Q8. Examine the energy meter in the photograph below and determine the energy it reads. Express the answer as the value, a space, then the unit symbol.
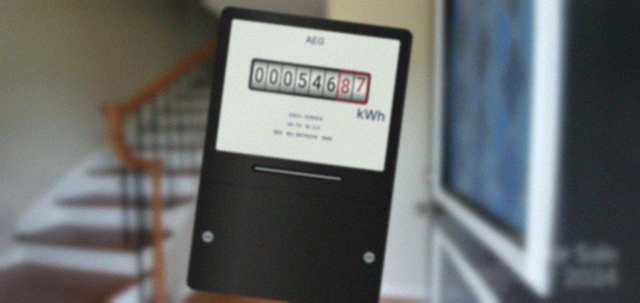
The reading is 546.87 kWh
